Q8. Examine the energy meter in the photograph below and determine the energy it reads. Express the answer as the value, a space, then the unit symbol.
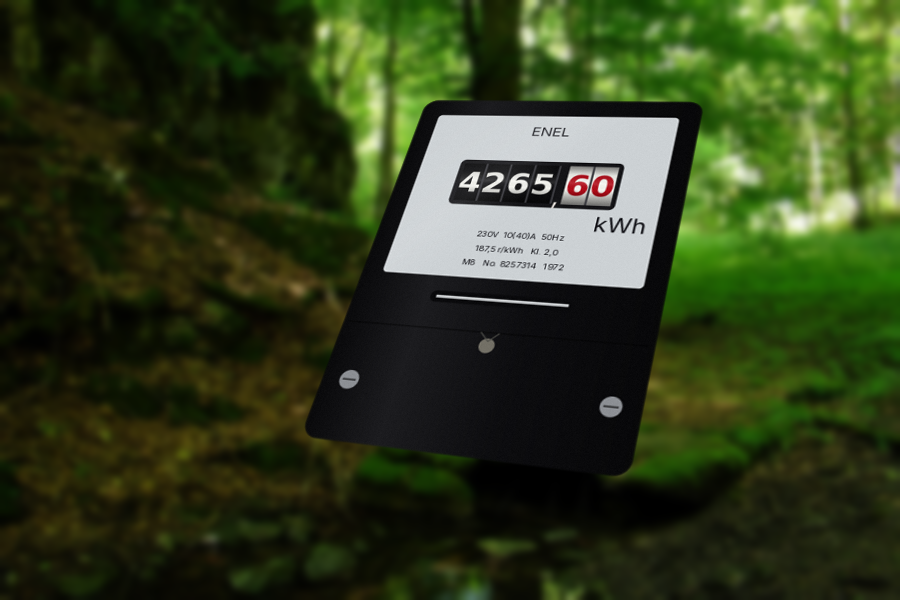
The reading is 4265.60 kWh
